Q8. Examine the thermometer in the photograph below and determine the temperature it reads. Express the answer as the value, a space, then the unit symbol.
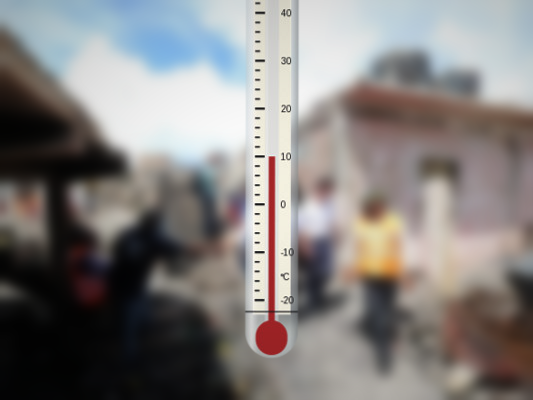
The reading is 10 °C
